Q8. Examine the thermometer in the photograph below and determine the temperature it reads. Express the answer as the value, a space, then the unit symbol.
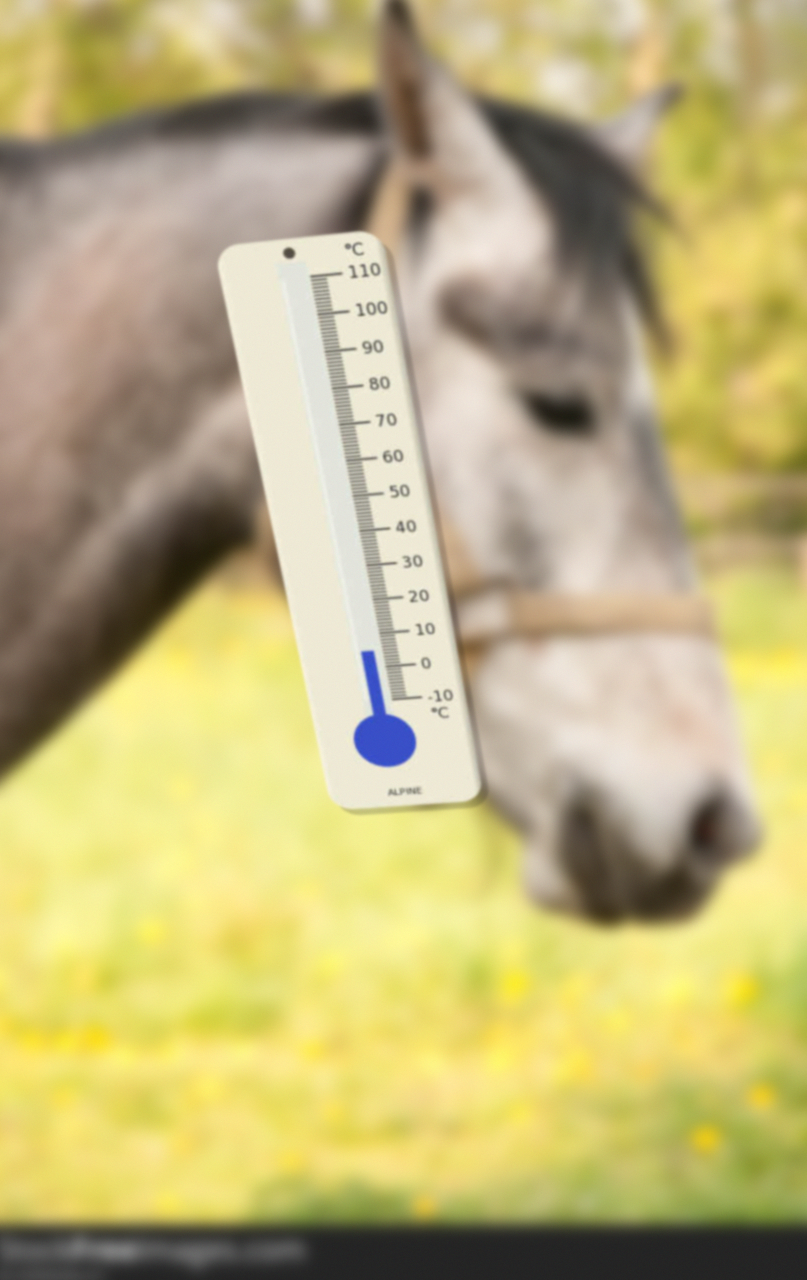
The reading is 5 °C
